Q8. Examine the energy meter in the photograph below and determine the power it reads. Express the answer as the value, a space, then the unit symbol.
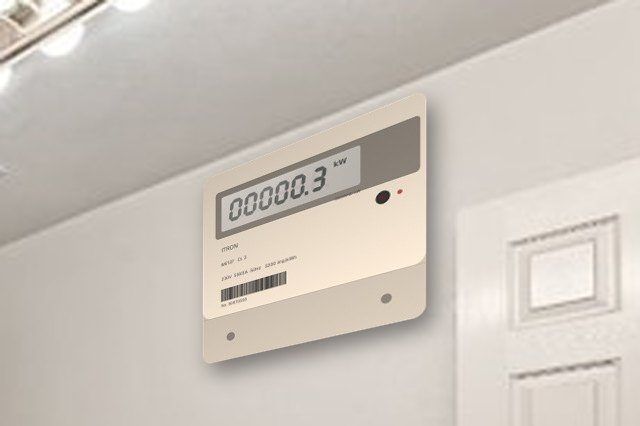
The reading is 0.3 kW
